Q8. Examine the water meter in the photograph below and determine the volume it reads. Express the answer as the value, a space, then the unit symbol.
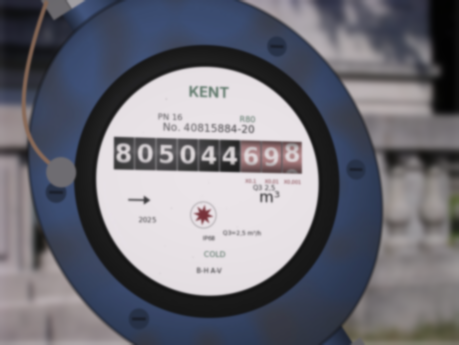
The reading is 805044.698 m³
